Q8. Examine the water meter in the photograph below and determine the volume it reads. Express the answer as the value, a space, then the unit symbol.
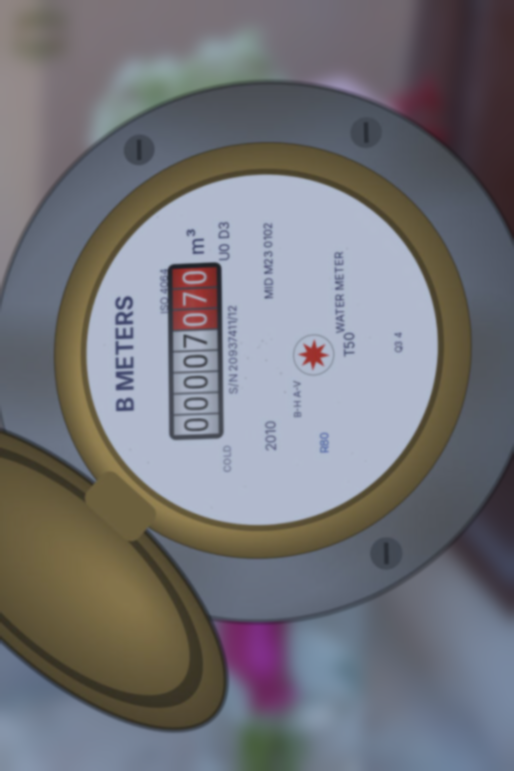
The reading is 7.070 m³
